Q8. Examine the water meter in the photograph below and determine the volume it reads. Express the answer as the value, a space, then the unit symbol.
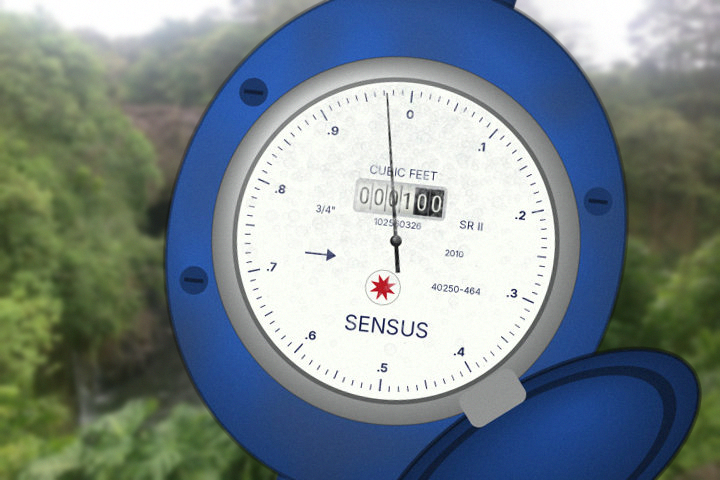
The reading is 99.97 ft³
